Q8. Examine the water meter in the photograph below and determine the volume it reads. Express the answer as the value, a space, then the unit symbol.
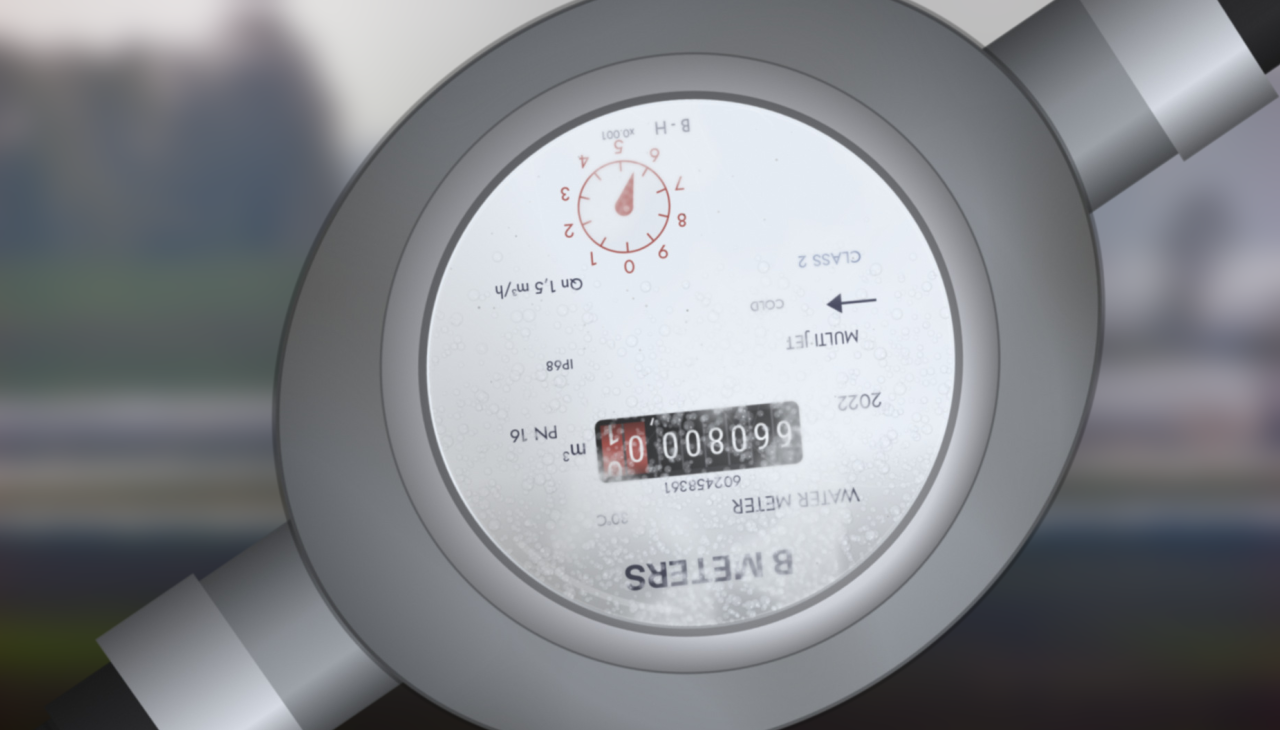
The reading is 660800.005 m³
